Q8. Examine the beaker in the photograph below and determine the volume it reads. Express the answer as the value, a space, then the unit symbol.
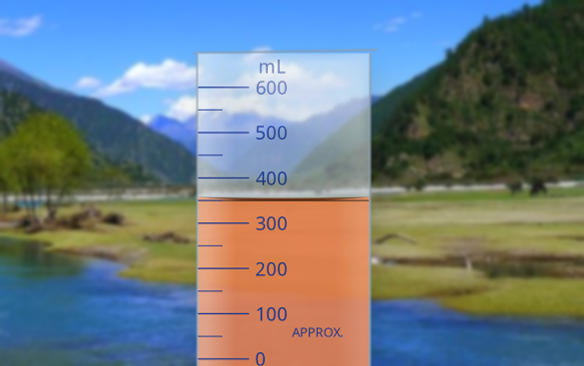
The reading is 350 mL
